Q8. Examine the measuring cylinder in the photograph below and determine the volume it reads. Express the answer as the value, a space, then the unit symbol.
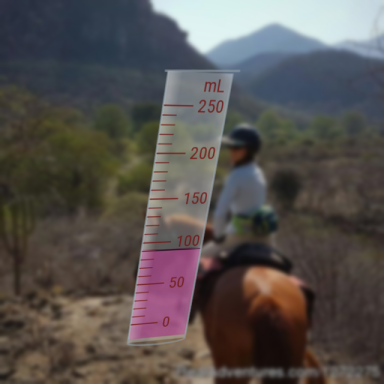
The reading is 90 mL
